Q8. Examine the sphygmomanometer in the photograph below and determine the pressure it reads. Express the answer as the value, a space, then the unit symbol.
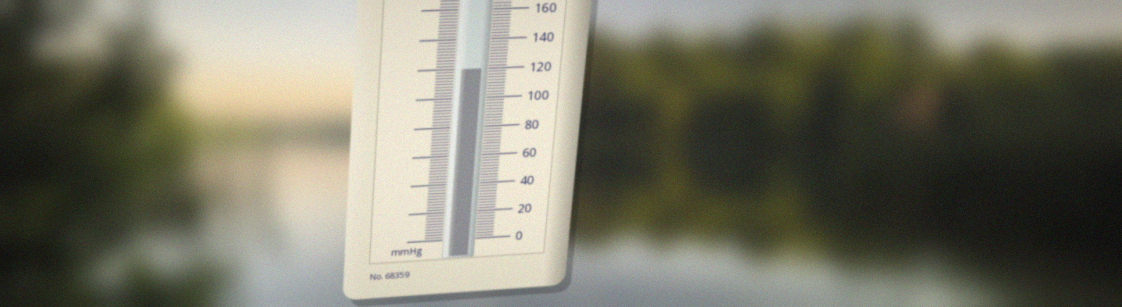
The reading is 120 mmHg
